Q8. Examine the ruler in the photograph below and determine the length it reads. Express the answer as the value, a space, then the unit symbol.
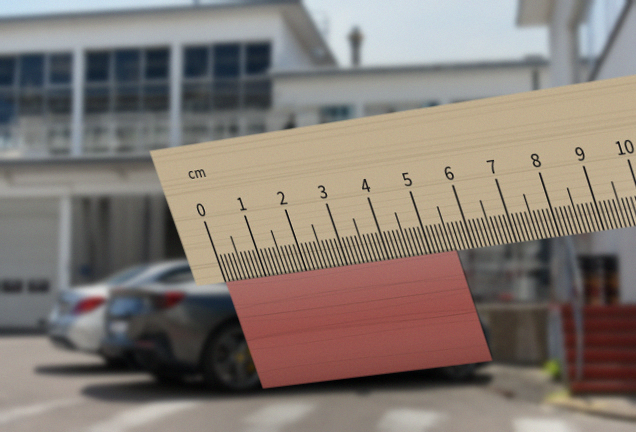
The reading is 5.6 cm
